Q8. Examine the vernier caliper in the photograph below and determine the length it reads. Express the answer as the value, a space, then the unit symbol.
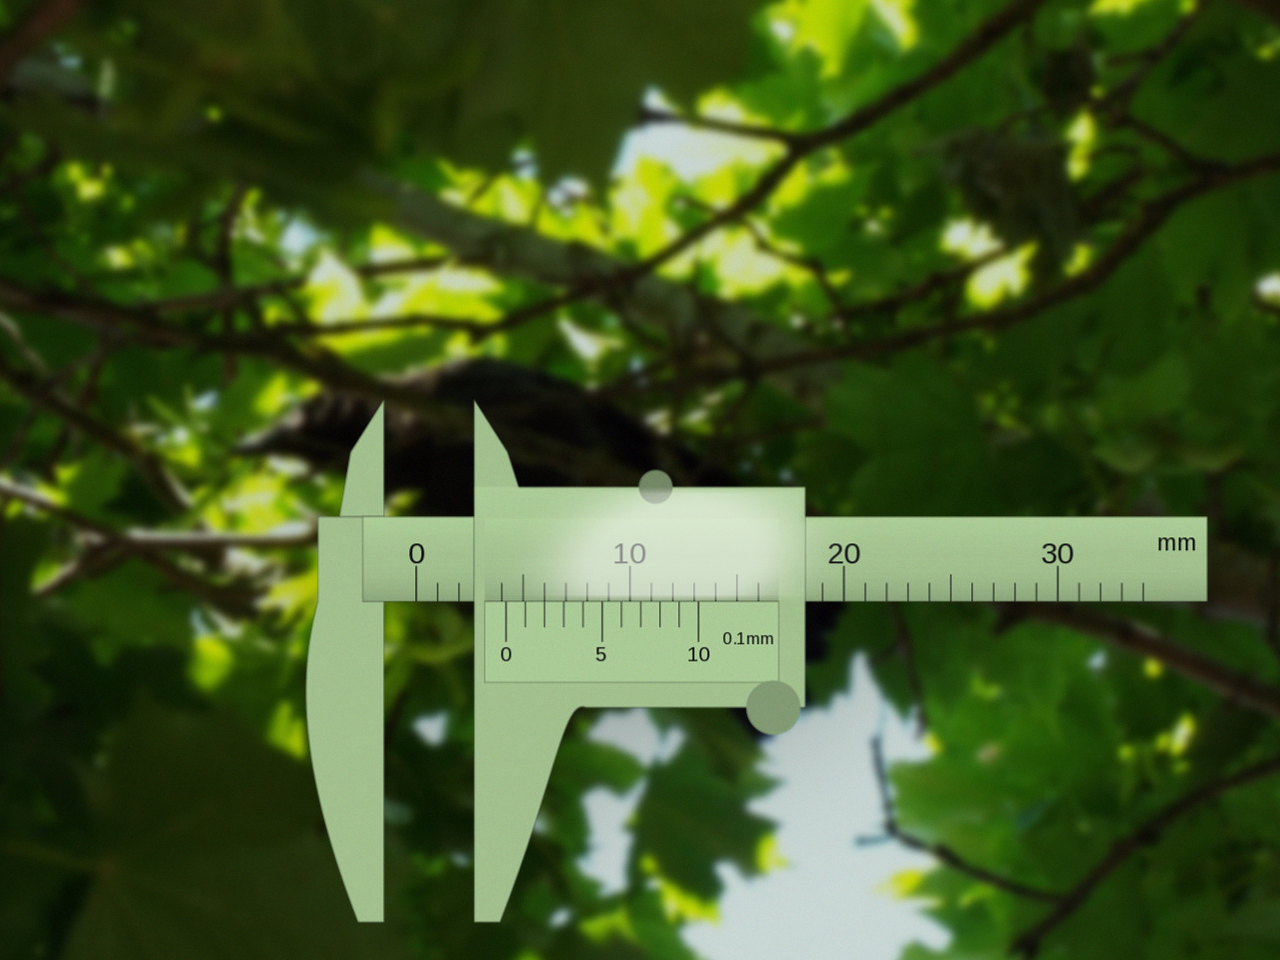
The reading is 4.2 mm
